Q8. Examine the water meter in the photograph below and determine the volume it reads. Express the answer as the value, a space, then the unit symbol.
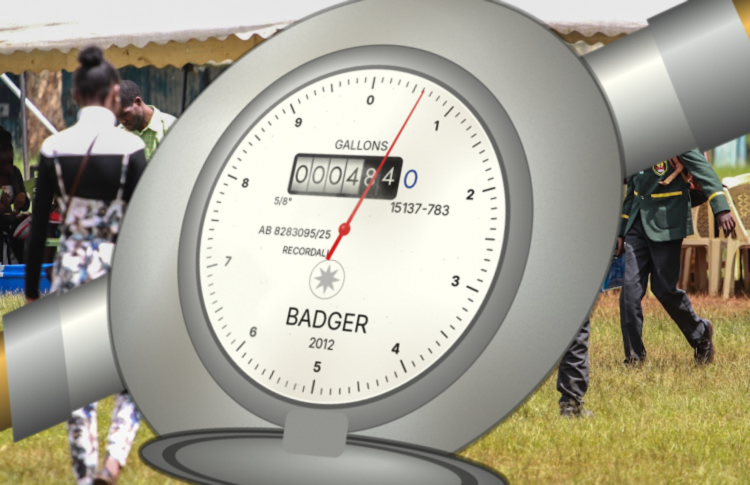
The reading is 4840.6 gal
